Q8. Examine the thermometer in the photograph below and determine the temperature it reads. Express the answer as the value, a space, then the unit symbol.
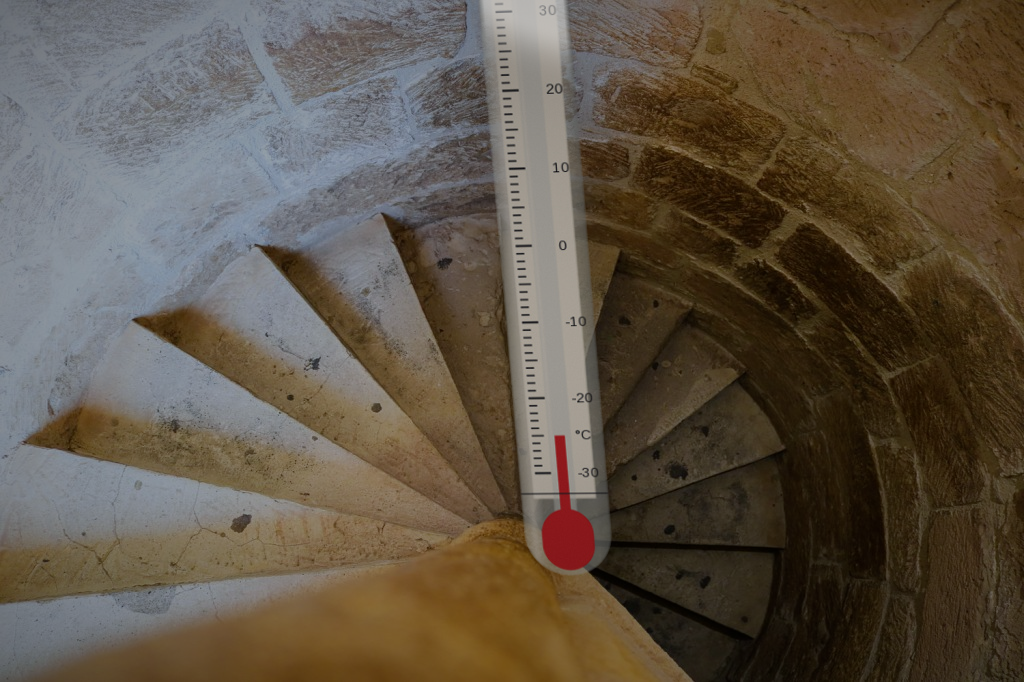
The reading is -25 °C
